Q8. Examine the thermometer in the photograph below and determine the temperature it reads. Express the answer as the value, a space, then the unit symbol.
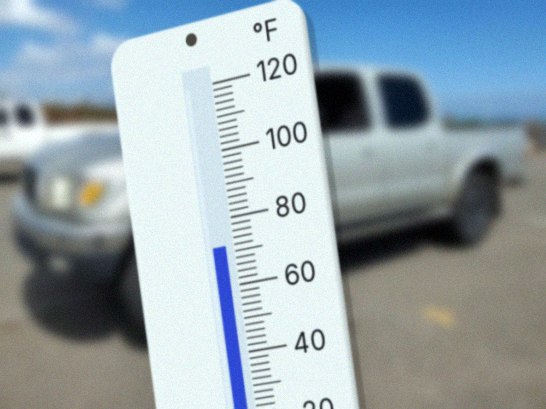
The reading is 72 °F
